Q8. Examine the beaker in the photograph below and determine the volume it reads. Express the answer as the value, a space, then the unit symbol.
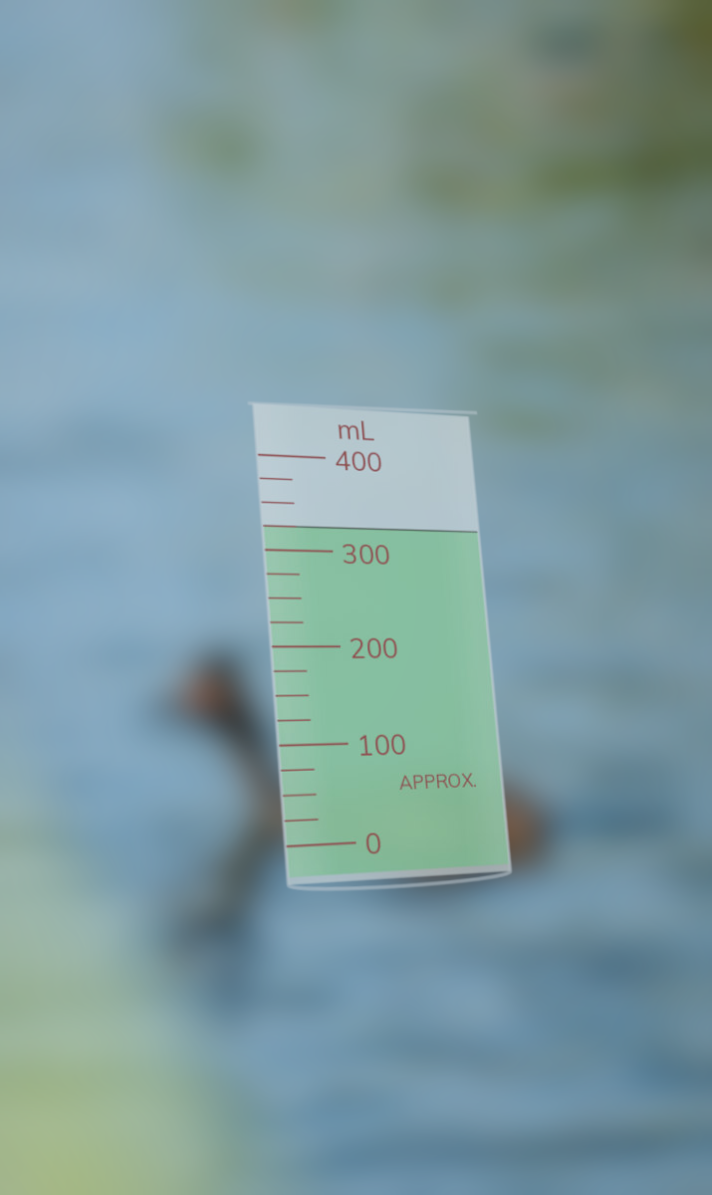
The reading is 325 mL
